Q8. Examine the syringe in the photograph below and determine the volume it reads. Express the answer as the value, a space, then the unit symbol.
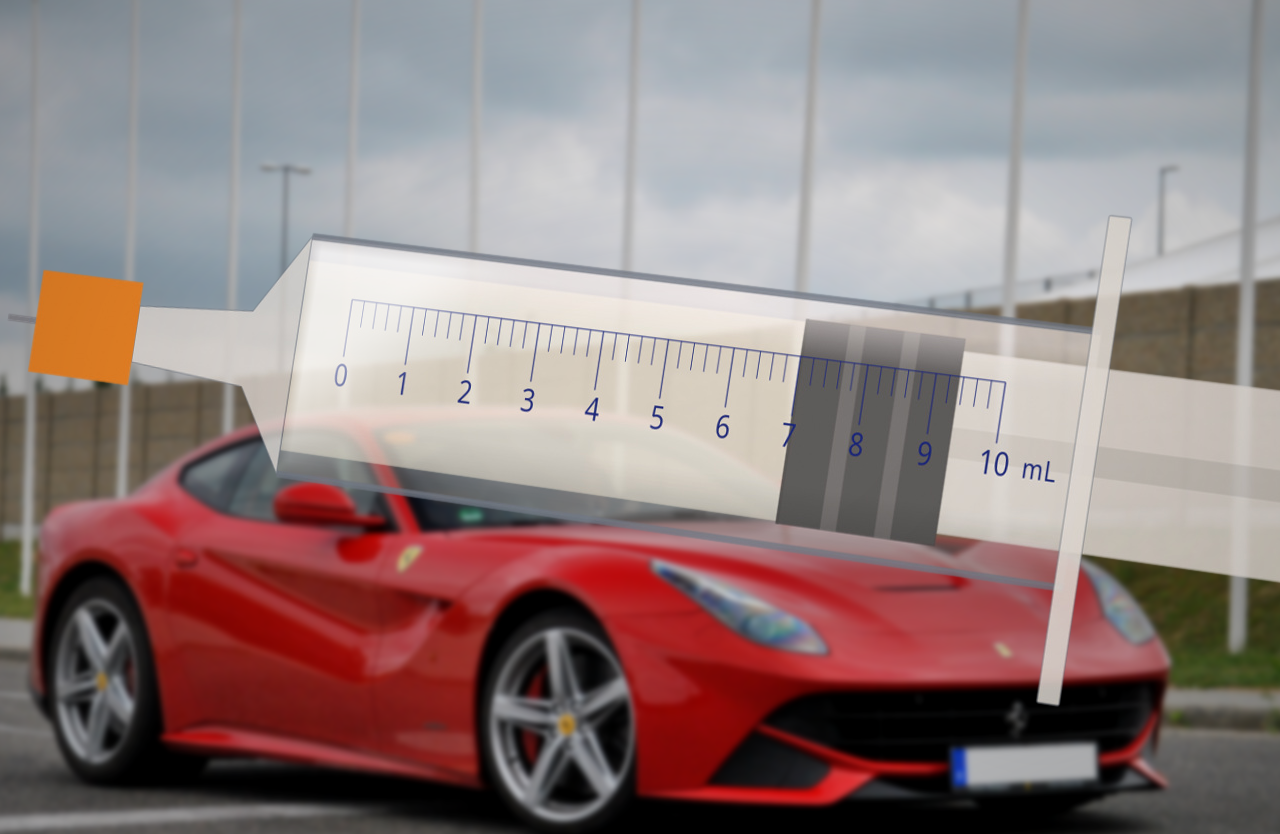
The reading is 7 mL
